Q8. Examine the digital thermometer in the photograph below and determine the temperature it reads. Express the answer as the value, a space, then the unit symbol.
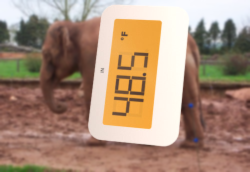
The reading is 48.5 °F
